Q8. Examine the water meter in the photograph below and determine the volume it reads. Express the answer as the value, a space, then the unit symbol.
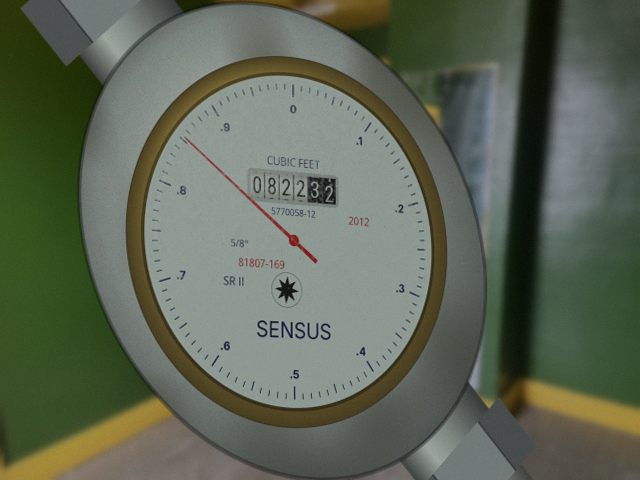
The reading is 82231.85 ft³
